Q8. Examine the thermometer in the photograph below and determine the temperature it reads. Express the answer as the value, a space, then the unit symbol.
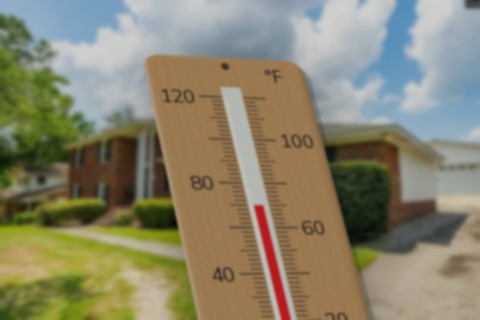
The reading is 70 °F
